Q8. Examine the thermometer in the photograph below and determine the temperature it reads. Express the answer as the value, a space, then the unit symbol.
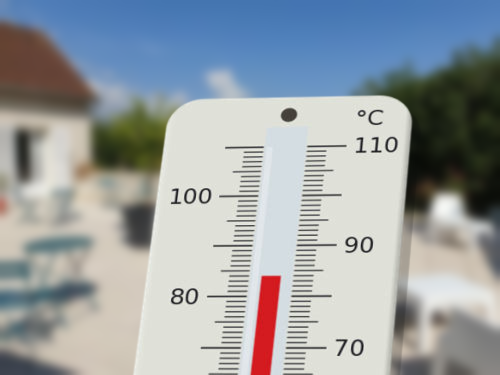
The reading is 84 °C
